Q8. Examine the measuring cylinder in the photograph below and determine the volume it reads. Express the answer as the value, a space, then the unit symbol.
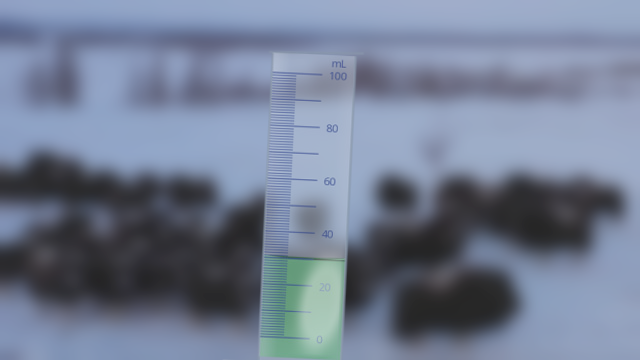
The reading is 30 mL
